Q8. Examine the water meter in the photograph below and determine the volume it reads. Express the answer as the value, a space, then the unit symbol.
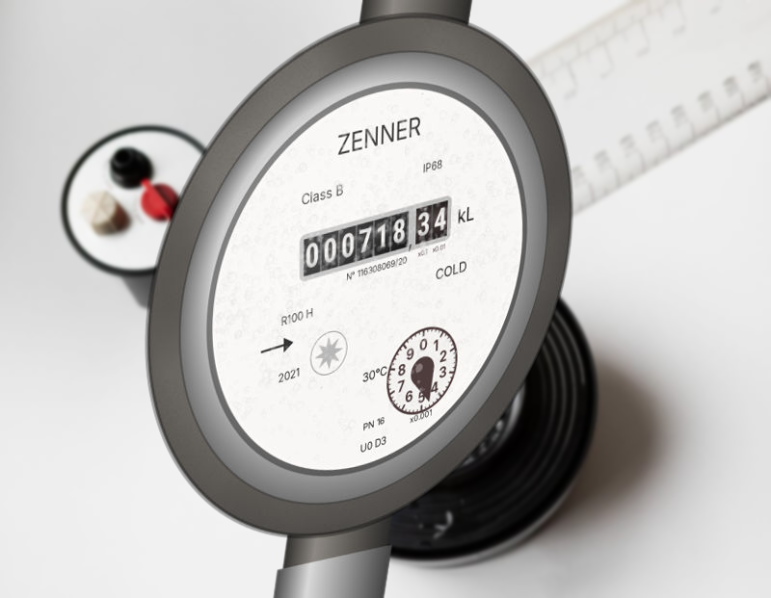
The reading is 718.344 kL
